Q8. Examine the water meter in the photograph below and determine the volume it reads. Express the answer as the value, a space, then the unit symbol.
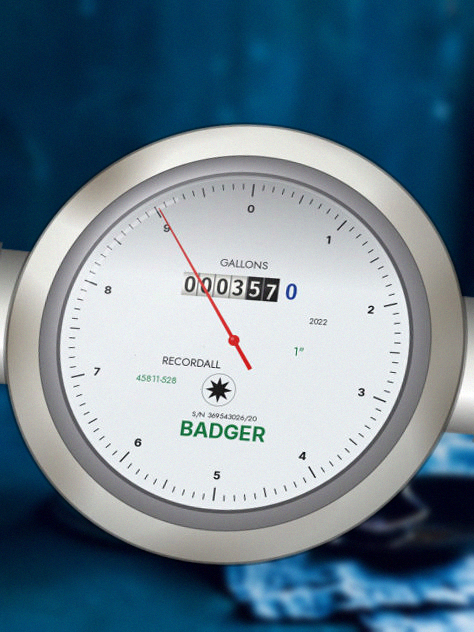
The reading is 3569.0 gal
